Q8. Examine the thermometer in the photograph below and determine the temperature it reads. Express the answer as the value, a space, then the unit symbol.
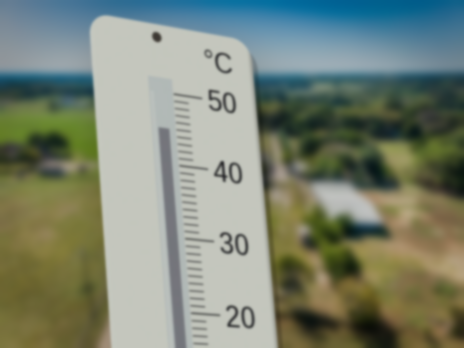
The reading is 45 °C
